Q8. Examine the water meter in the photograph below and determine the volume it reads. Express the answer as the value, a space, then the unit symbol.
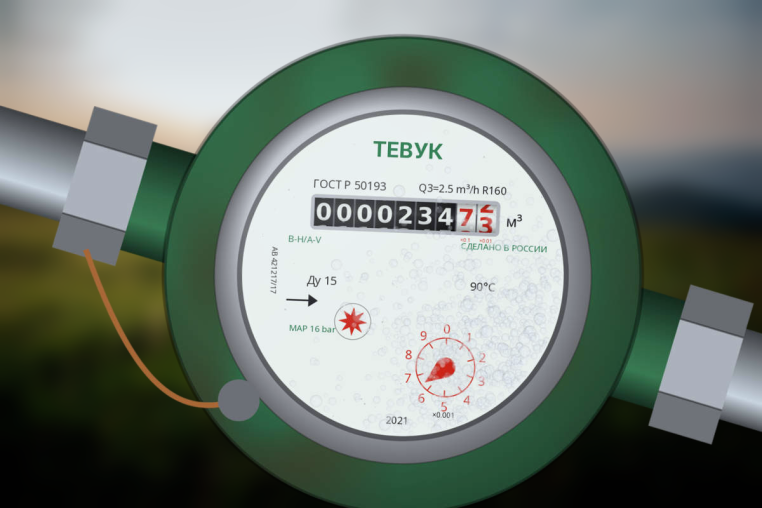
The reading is 234.726 m³
